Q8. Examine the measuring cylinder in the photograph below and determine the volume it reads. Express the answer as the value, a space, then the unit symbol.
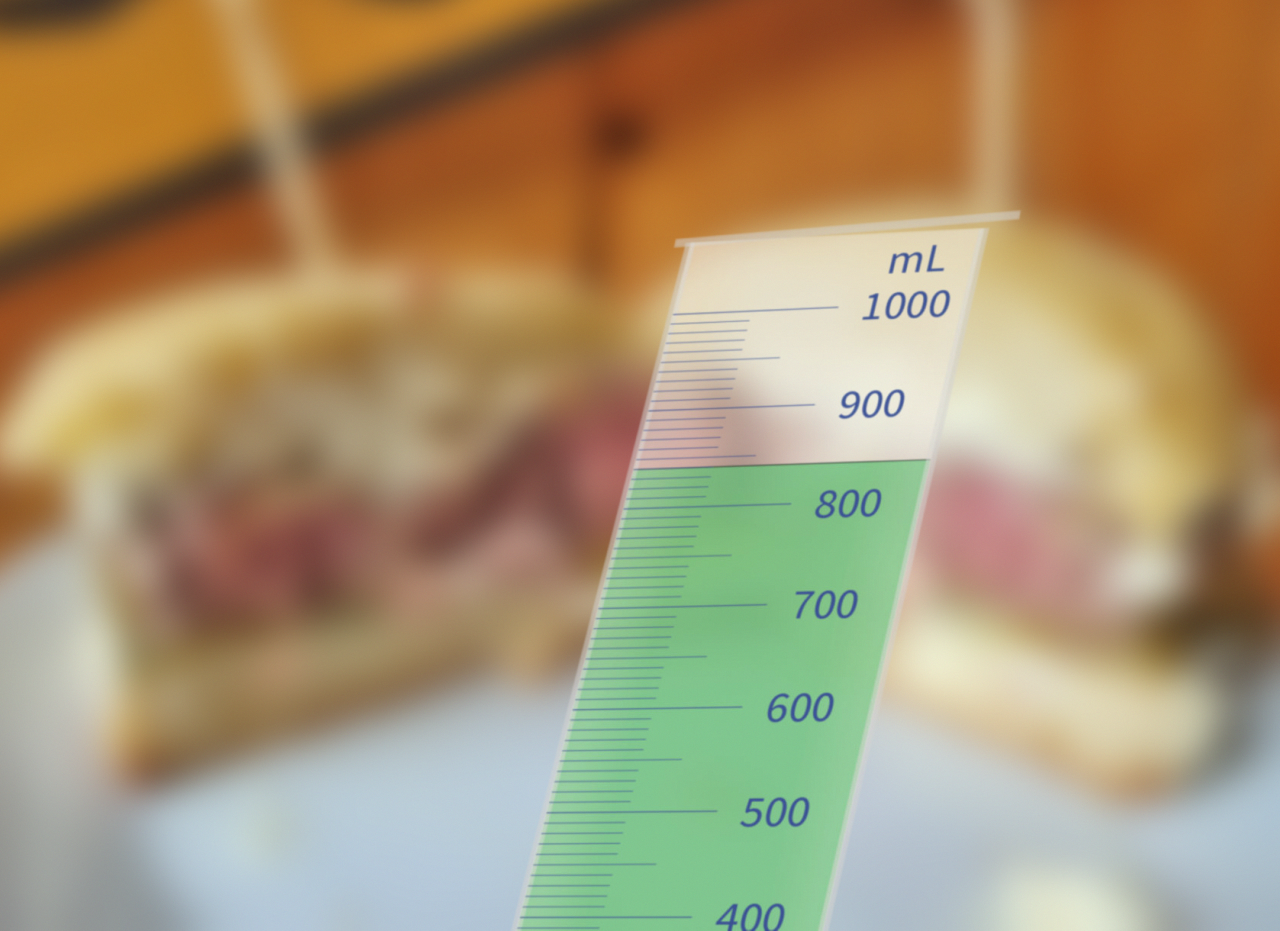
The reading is 840 mL
